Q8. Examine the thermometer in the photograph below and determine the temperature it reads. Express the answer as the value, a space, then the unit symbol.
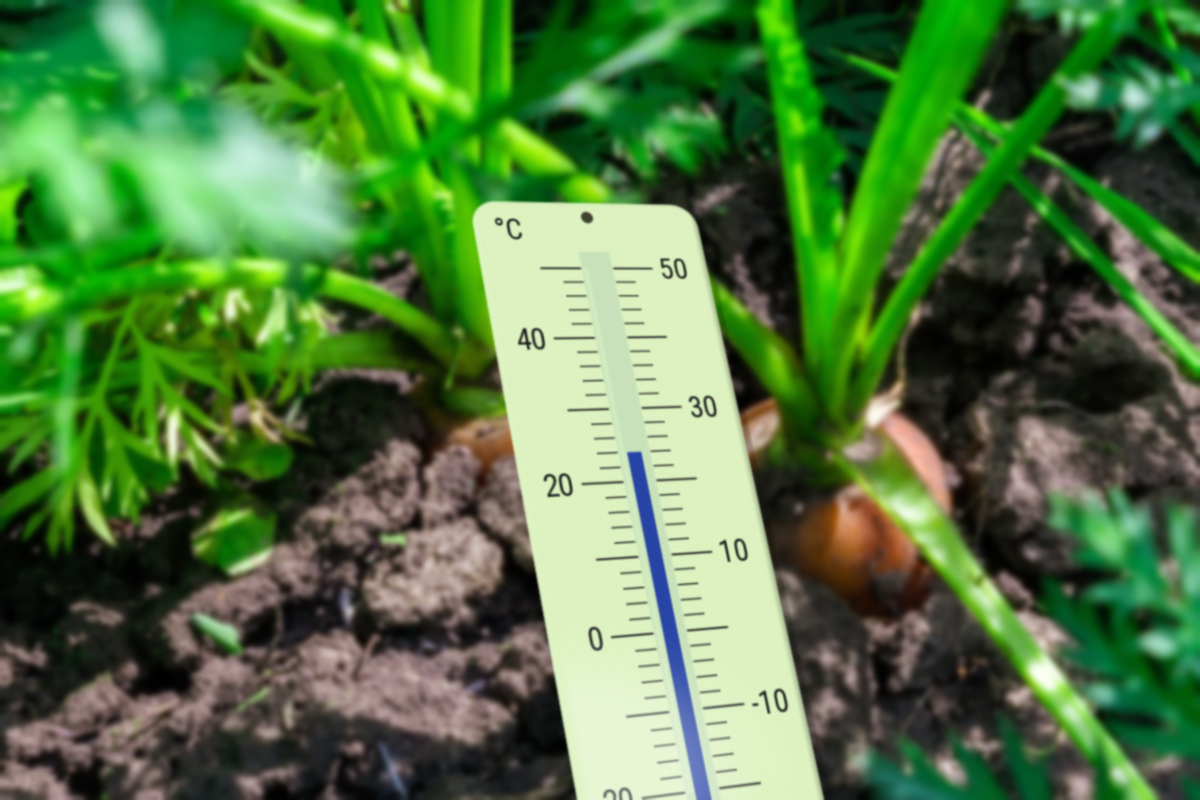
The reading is 24 °C
